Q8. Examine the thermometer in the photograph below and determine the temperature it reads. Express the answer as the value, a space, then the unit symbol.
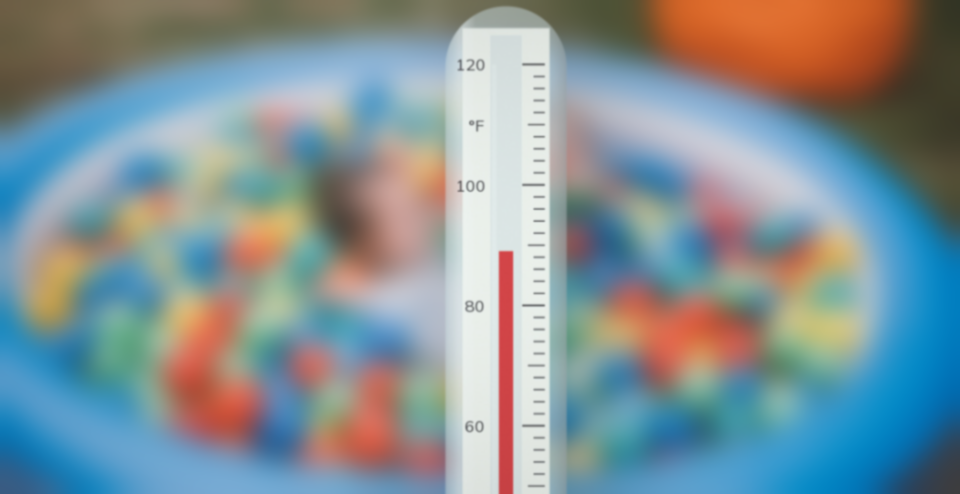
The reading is 89 °F
